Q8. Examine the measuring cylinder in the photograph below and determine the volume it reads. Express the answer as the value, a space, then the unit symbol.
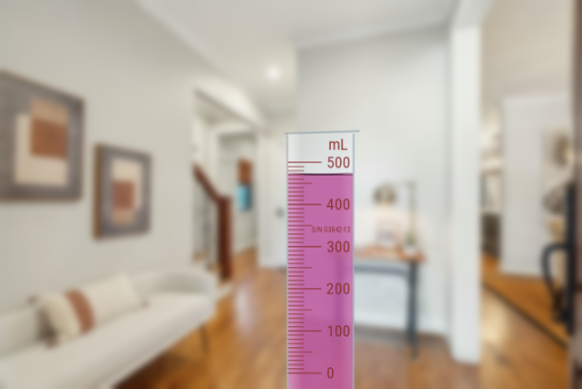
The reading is 470 mL
